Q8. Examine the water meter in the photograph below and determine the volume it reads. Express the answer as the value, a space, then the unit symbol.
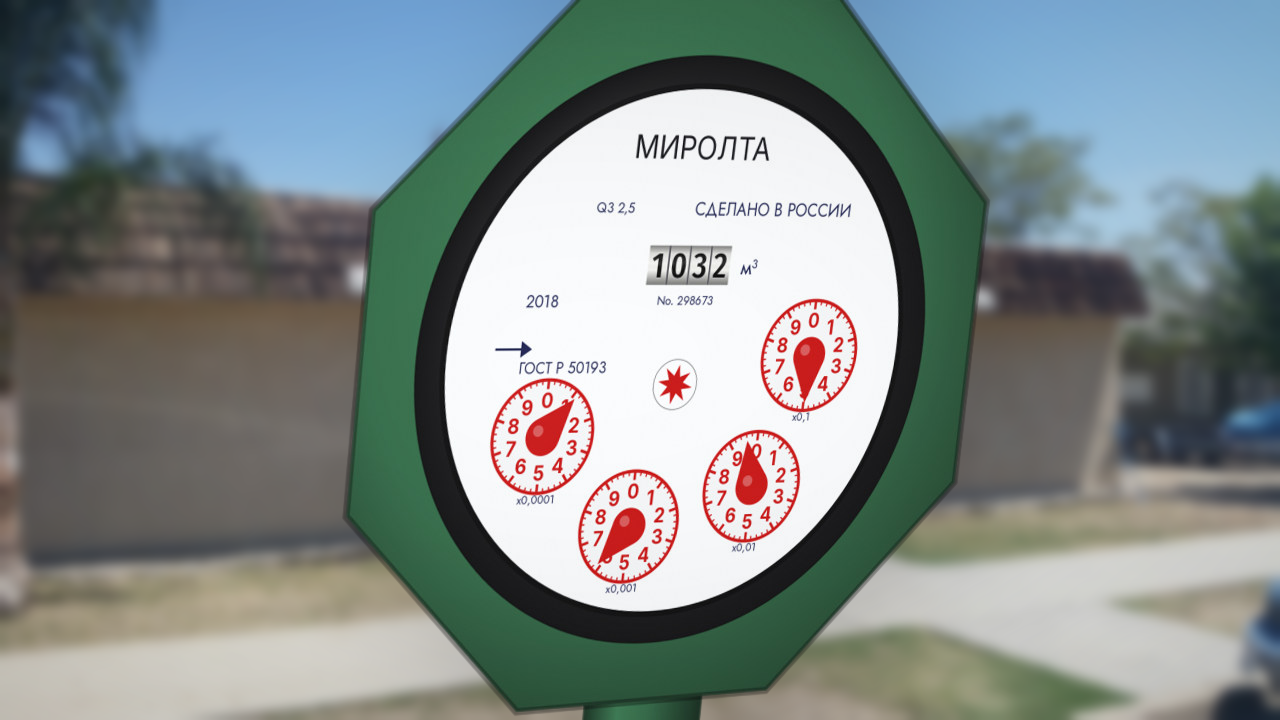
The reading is 1032.4961 m³
